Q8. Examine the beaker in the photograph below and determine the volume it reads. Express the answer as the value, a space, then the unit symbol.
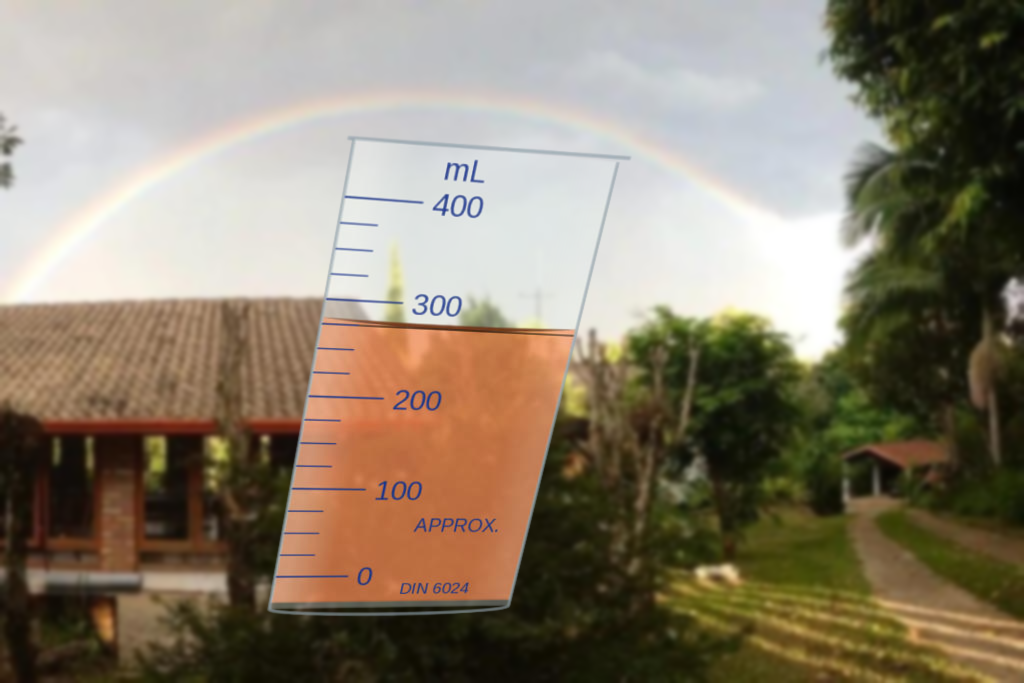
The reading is 275 mL
